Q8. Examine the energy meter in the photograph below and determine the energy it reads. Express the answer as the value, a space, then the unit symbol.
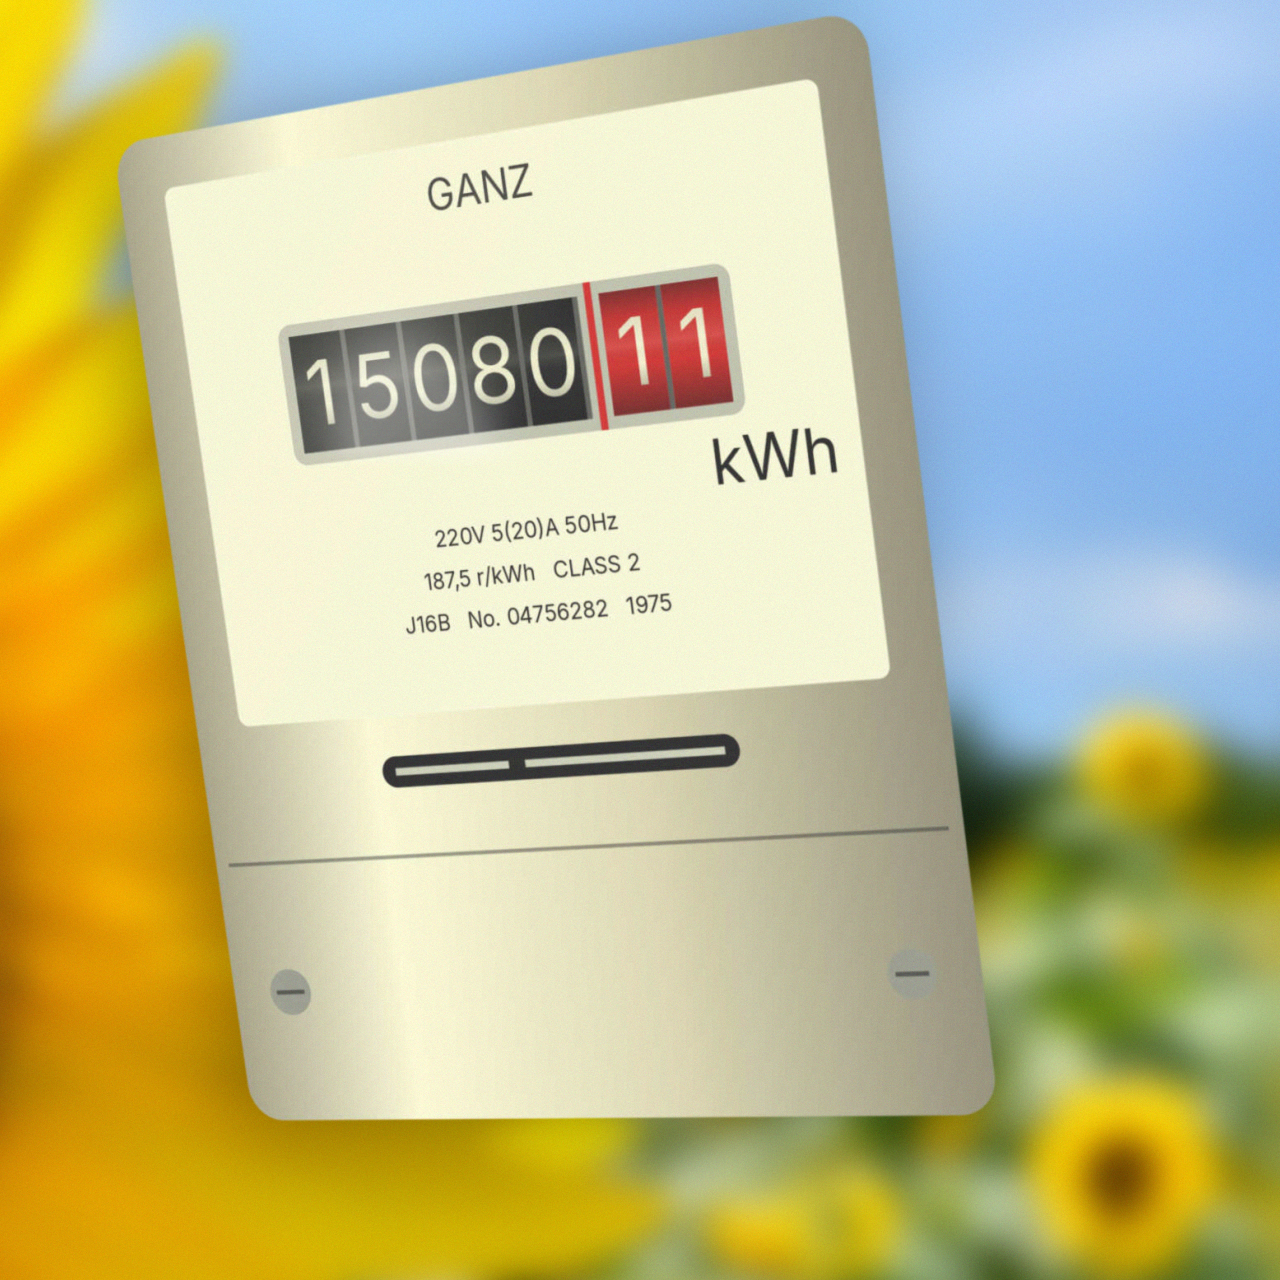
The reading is 15080.11 kWh
